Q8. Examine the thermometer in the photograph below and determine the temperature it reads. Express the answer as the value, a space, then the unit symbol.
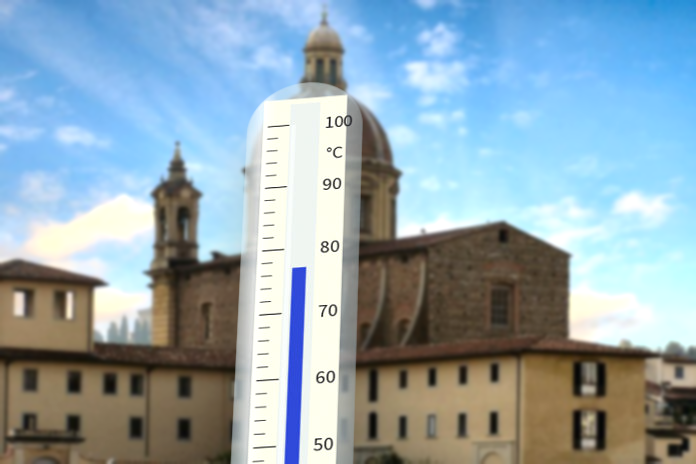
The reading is 77 °C
